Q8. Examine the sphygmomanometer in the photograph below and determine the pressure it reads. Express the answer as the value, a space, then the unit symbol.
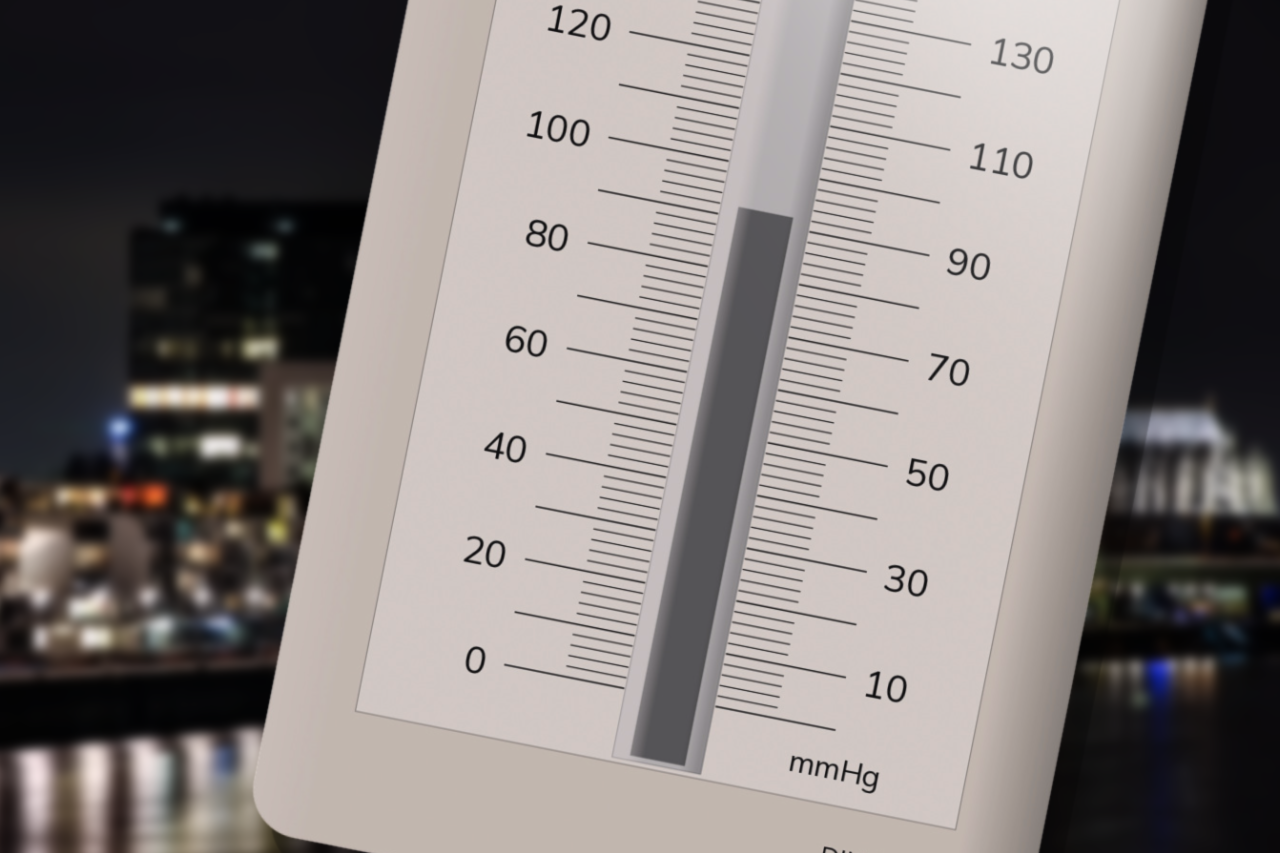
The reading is 92 mmHg
